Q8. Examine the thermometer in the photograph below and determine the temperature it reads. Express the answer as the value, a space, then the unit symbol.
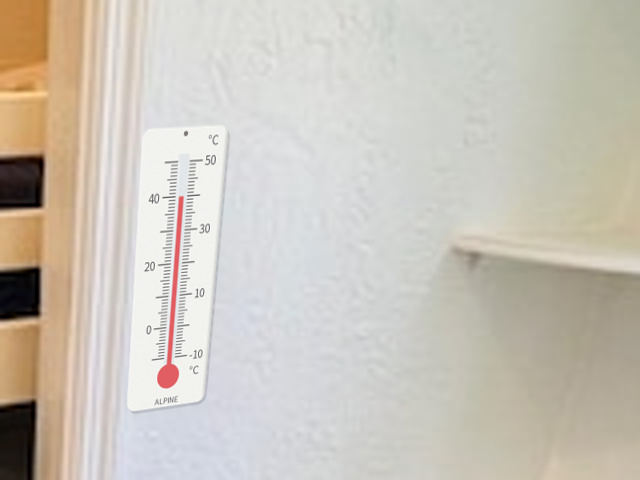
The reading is 40 °C
